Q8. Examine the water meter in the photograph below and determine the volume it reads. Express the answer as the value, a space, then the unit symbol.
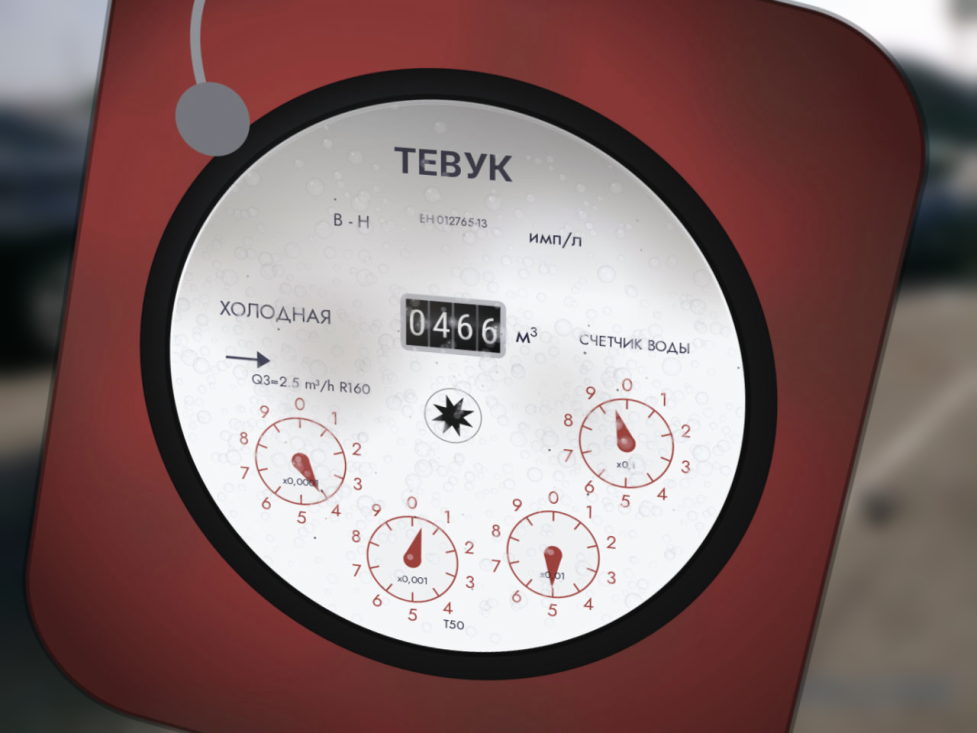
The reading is 465.9504 m³
